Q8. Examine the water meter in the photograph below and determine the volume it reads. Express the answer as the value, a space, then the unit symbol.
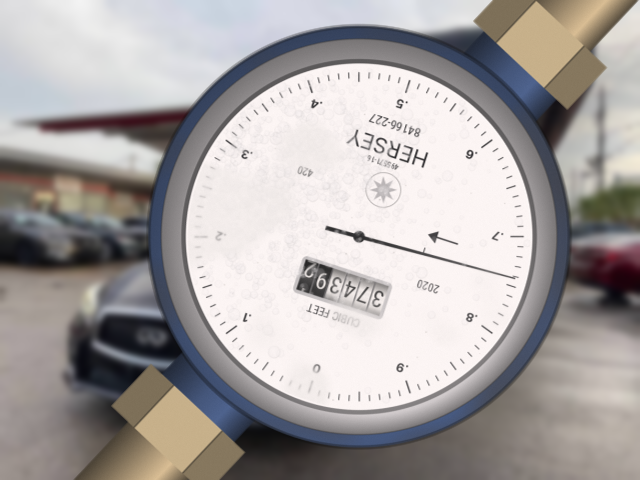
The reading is 374391.74 ft³
